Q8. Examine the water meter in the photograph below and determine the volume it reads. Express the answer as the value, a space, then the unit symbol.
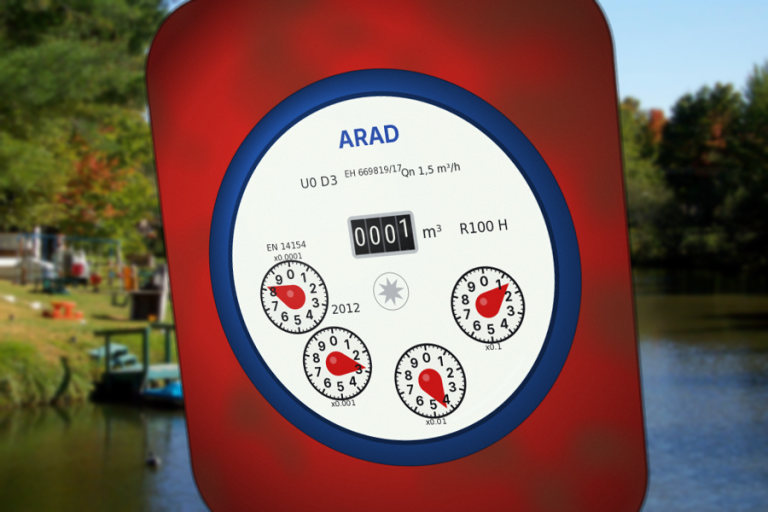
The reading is 1.1428 m³
